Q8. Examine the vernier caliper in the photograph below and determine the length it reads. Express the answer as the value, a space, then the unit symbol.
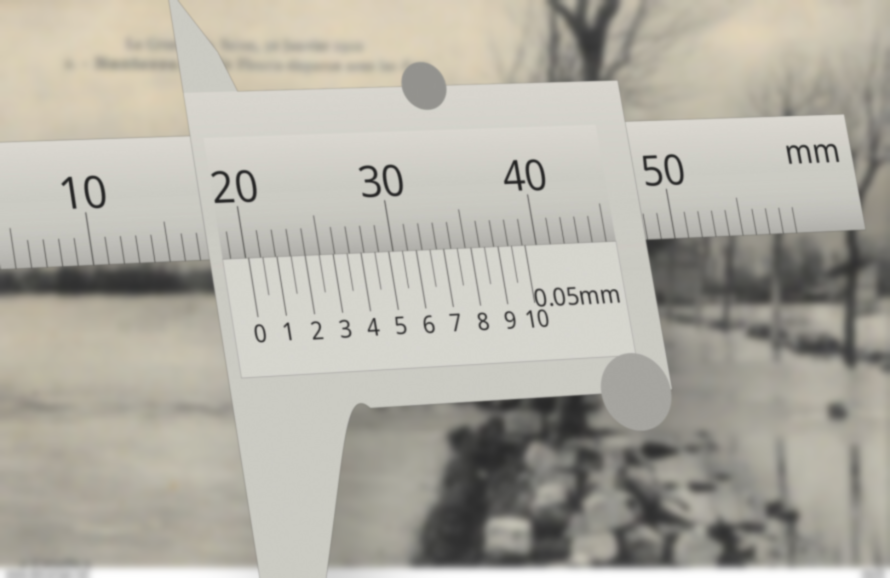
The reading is 20.2 mm
